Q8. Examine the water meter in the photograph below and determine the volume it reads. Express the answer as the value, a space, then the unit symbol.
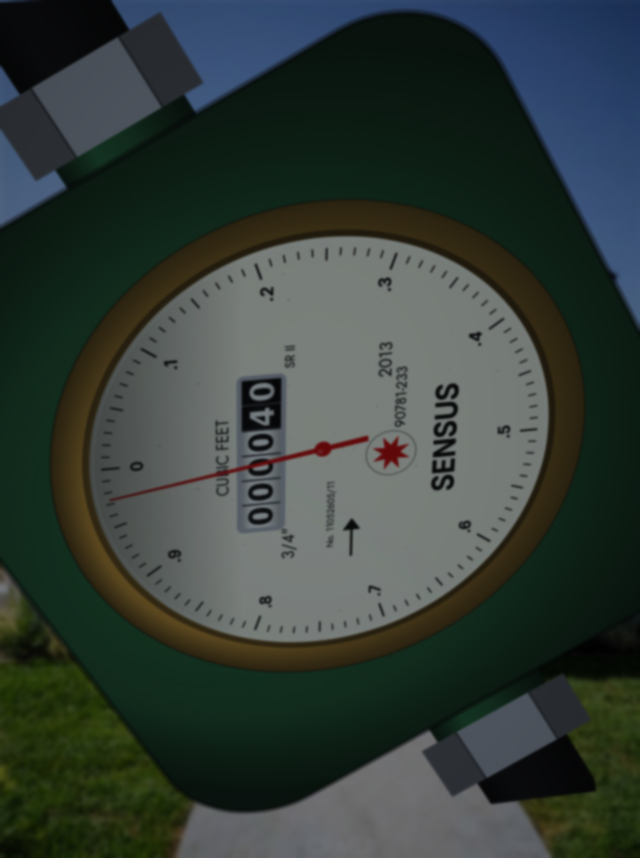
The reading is 39.97 ft³
